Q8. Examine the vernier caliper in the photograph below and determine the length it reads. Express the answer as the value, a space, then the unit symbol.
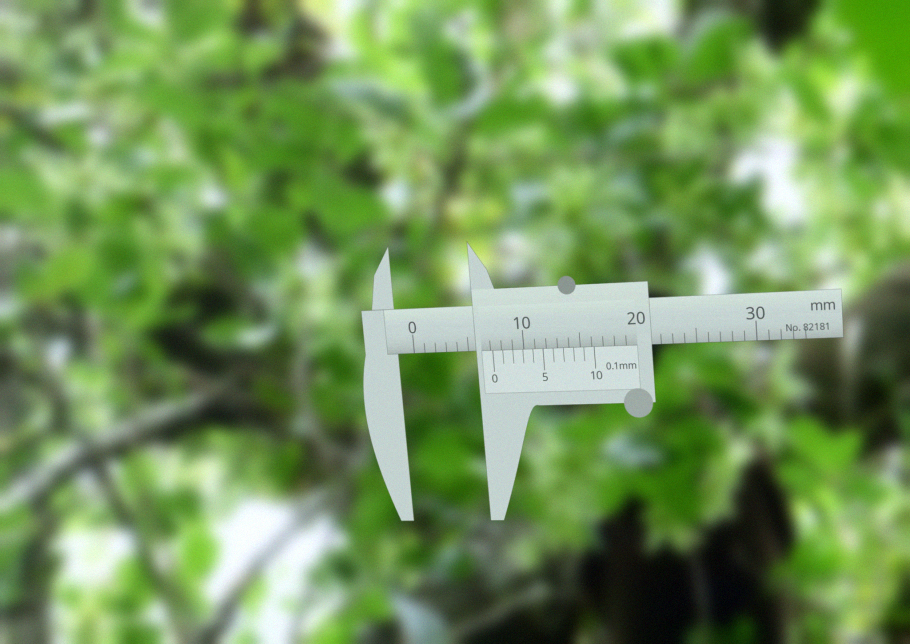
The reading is 7.2 mm
